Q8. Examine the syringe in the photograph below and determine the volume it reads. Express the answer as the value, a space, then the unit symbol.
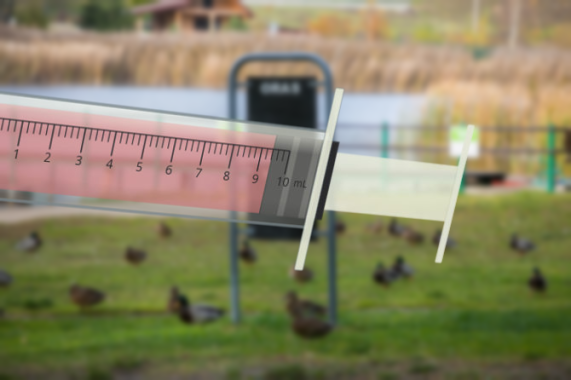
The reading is 9.4 mL
